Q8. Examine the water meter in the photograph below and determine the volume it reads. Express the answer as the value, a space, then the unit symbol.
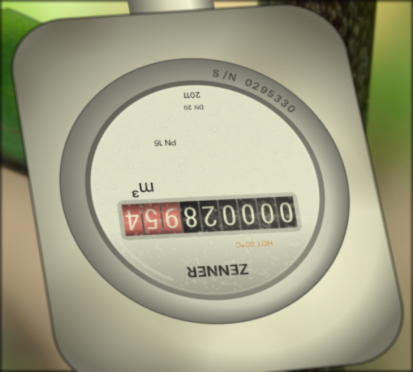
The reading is 28.954 m³
